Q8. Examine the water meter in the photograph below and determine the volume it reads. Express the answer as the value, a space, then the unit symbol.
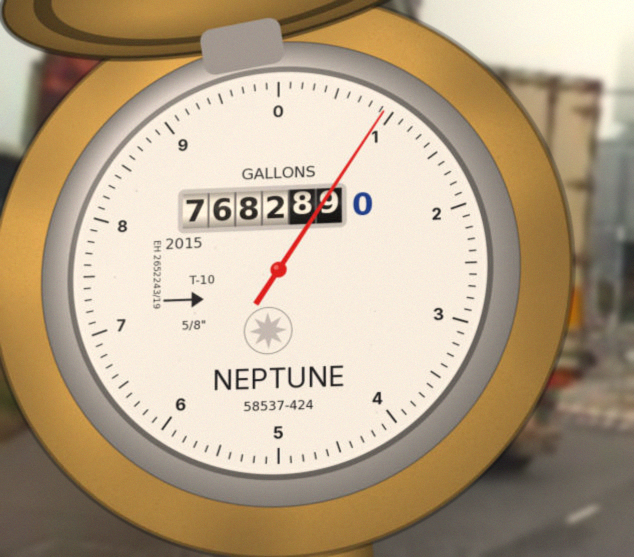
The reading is 7682890.9 gal
